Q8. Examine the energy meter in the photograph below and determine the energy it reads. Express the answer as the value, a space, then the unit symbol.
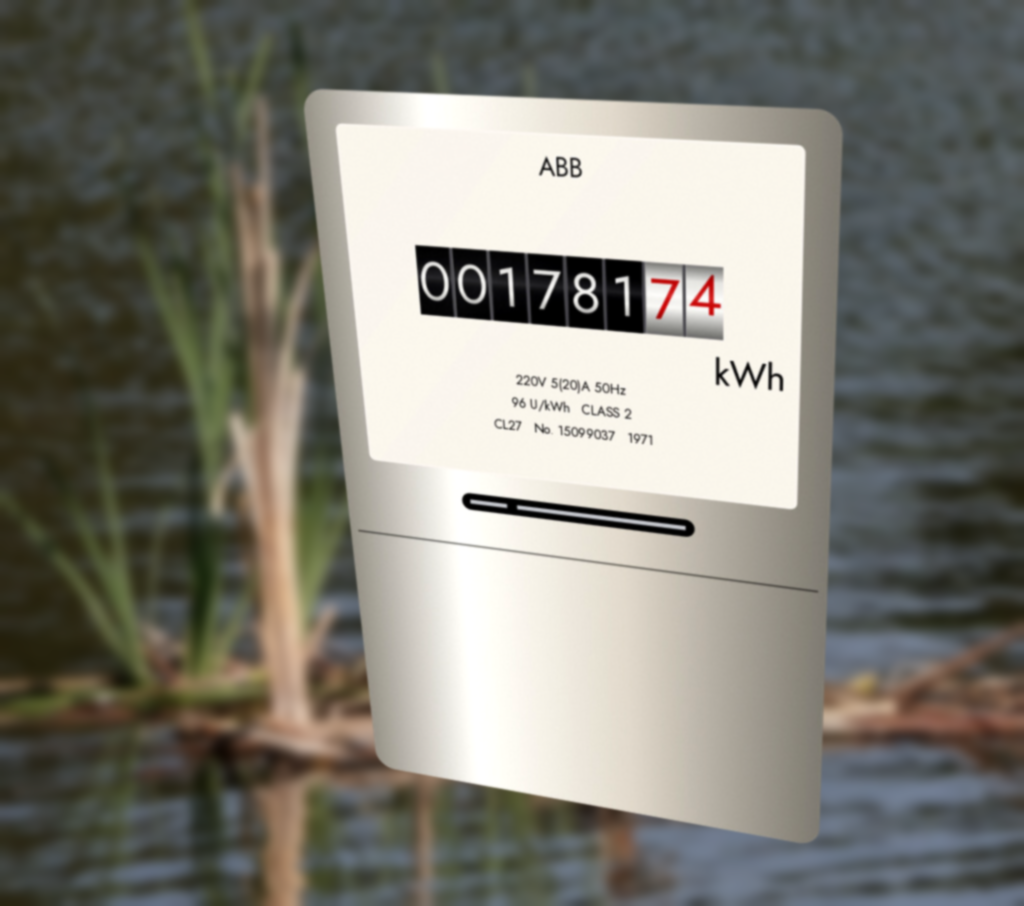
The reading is 1781.74 kWh
